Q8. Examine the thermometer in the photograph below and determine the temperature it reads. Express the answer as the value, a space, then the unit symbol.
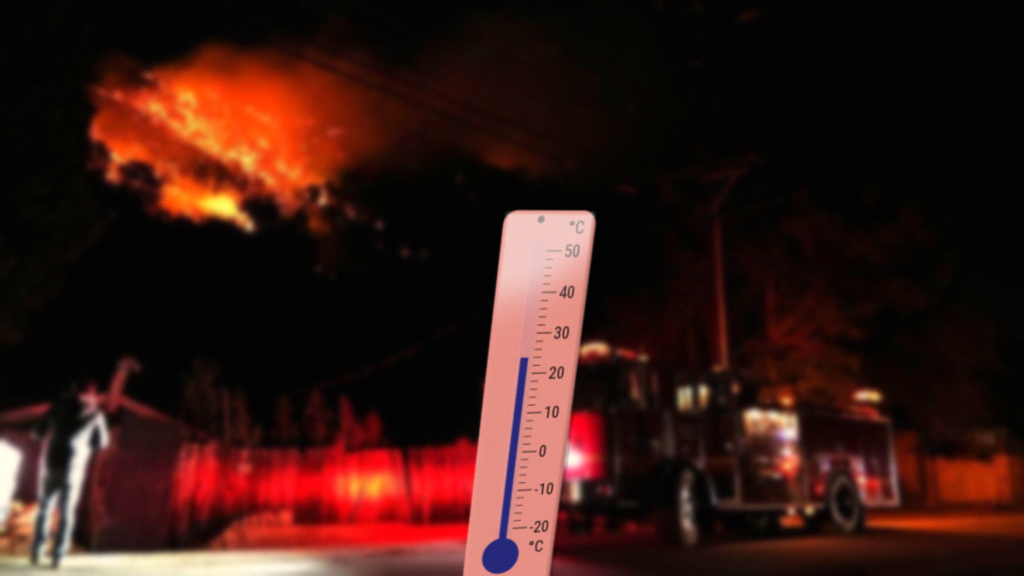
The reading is 24 °C
